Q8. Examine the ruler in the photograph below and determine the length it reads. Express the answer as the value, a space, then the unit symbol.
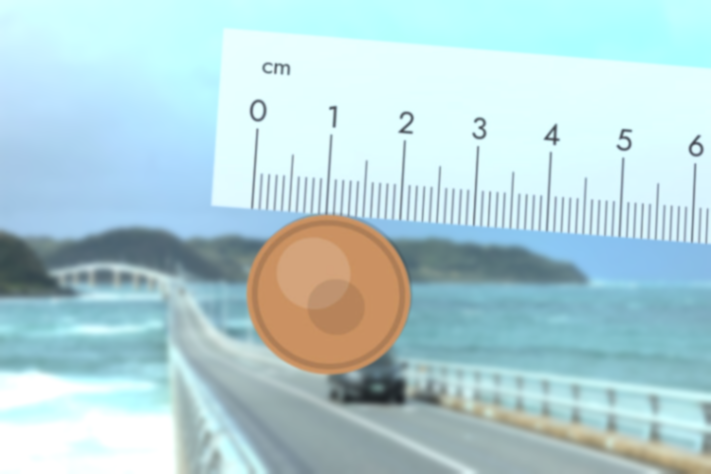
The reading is 2.2 cm
